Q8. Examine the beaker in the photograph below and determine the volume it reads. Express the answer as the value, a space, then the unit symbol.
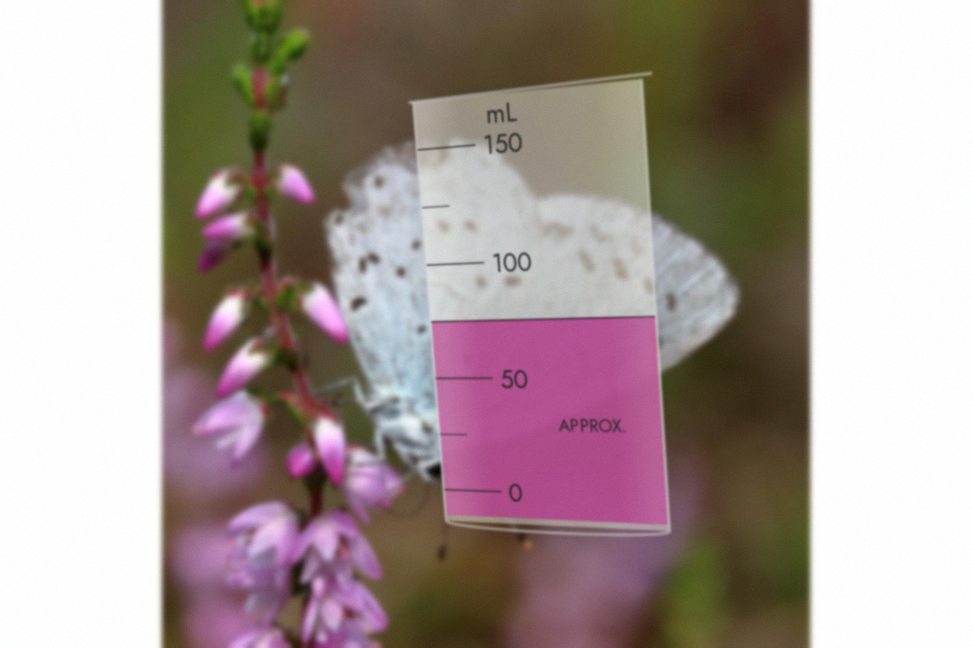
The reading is 75 mL
